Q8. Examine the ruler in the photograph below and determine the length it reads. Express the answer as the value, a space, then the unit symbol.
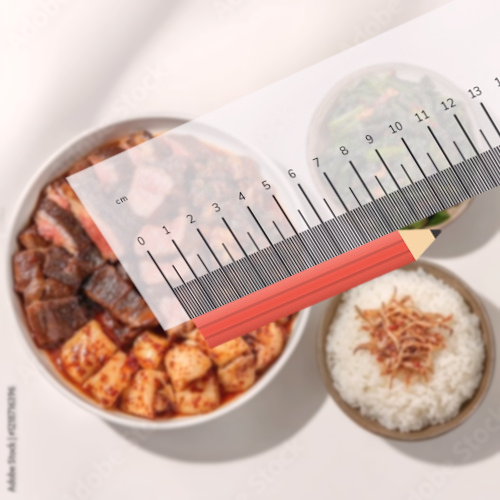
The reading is 9.5 cm
